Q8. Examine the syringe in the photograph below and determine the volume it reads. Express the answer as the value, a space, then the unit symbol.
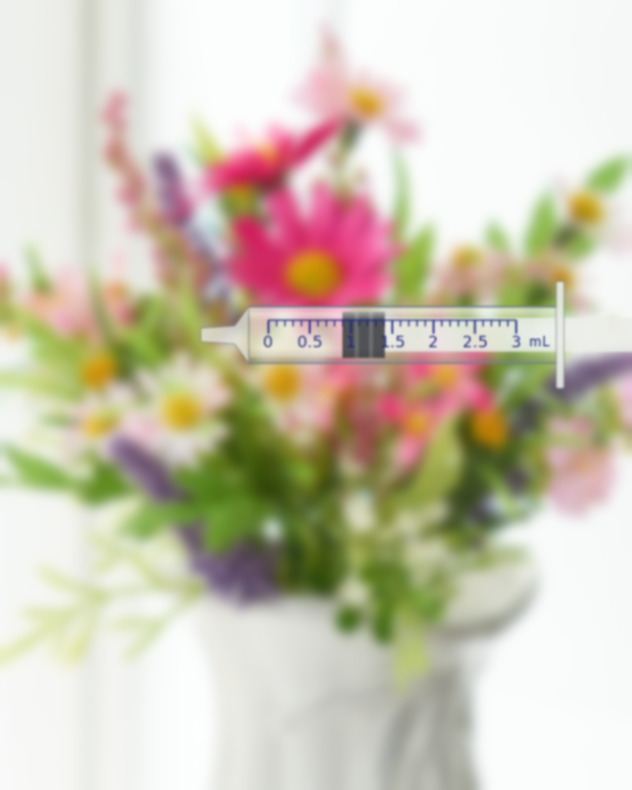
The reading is 0.9 mL
